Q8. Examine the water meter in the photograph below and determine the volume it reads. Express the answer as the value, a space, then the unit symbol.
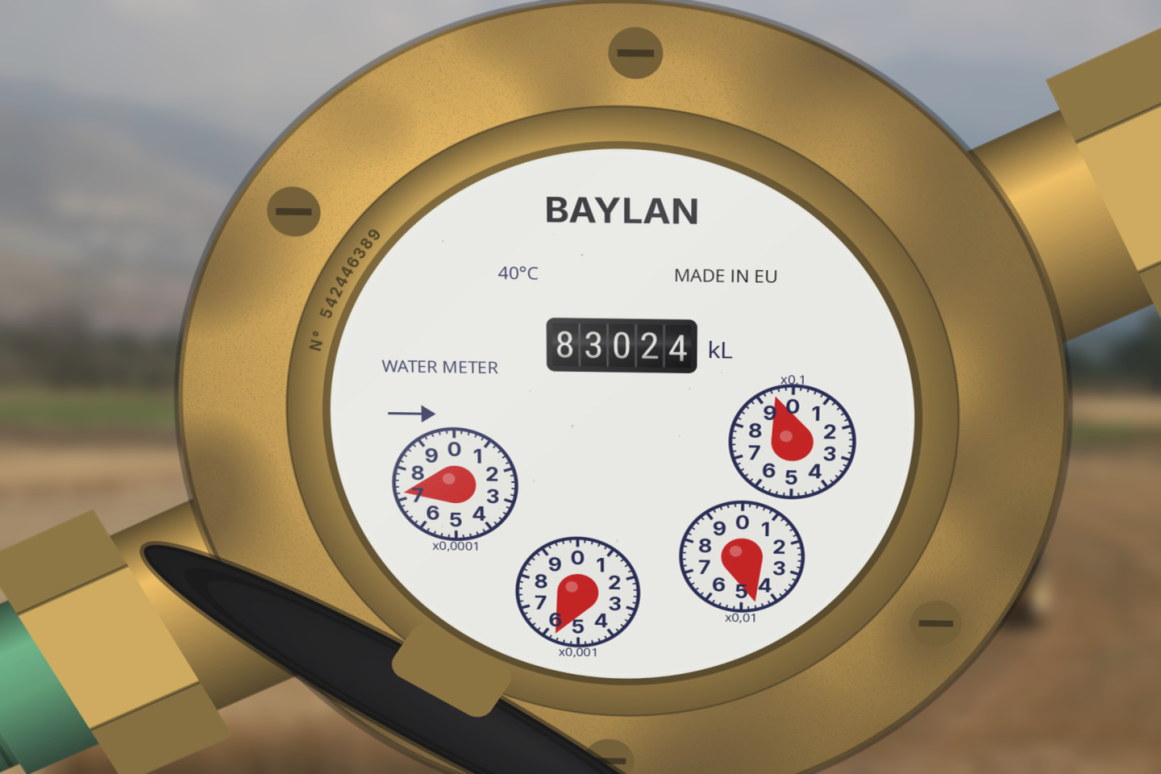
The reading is 83023.9457 kL
